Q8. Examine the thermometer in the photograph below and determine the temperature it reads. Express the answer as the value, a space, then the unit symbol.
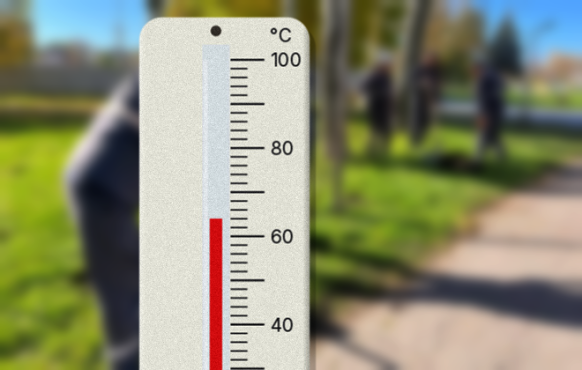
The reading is 64 °C
